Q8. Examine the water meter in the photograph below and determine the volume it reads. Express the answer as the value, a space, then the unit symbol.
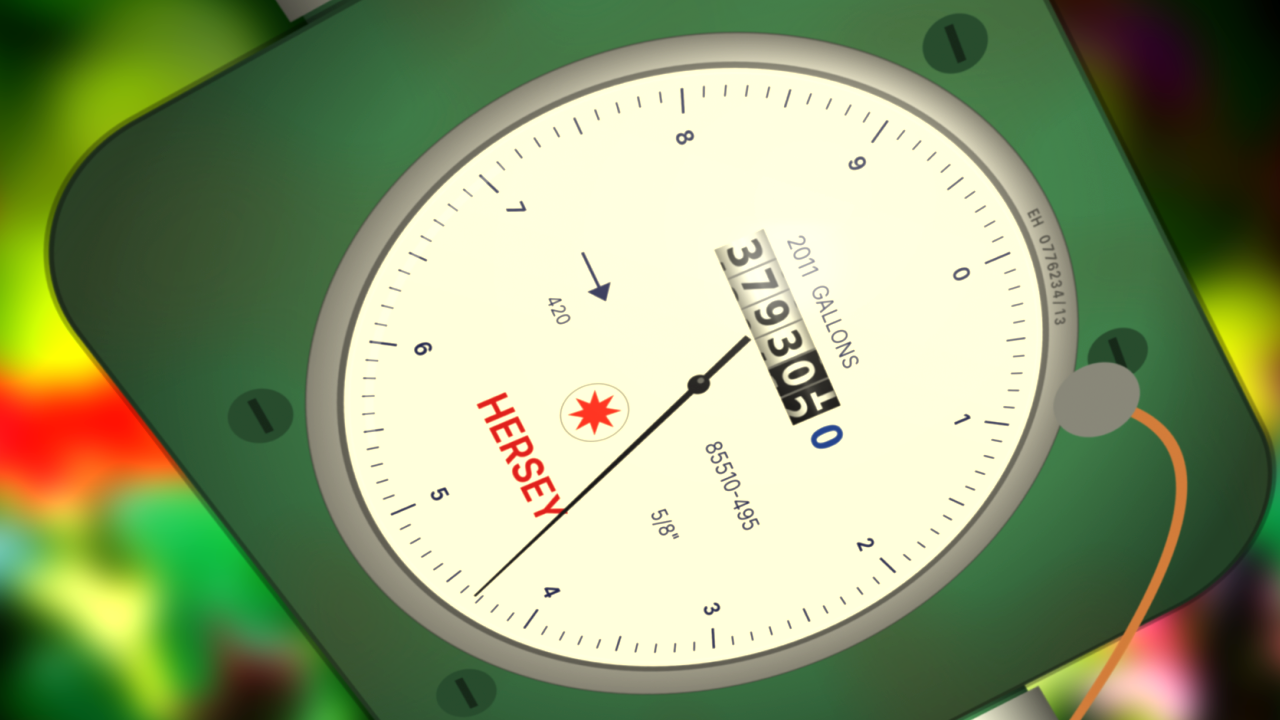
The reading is 3793014.3 gal
